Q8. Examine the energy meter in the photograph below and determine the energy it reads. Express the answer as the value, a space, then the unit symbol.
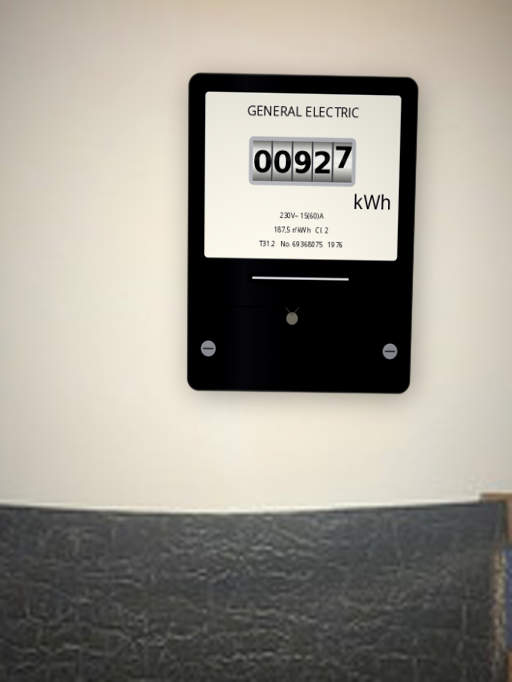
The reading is 927 kWh
